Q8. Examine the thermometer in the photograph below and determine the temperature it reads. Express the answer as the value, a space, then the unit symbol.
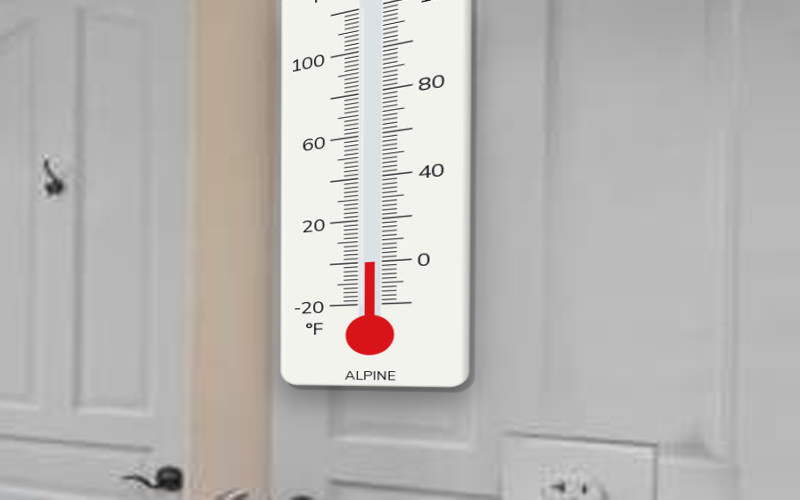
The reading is 0 °F
